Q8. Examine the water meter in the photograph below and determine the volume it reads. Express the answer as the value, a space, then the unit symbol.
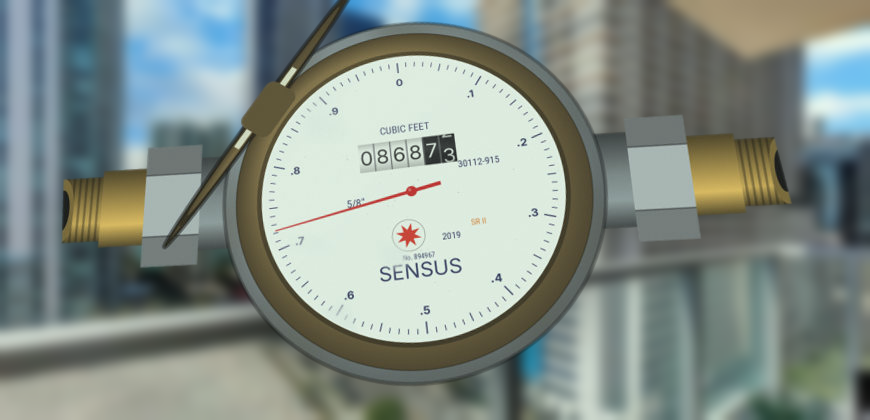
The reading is 86872.72 ft³
